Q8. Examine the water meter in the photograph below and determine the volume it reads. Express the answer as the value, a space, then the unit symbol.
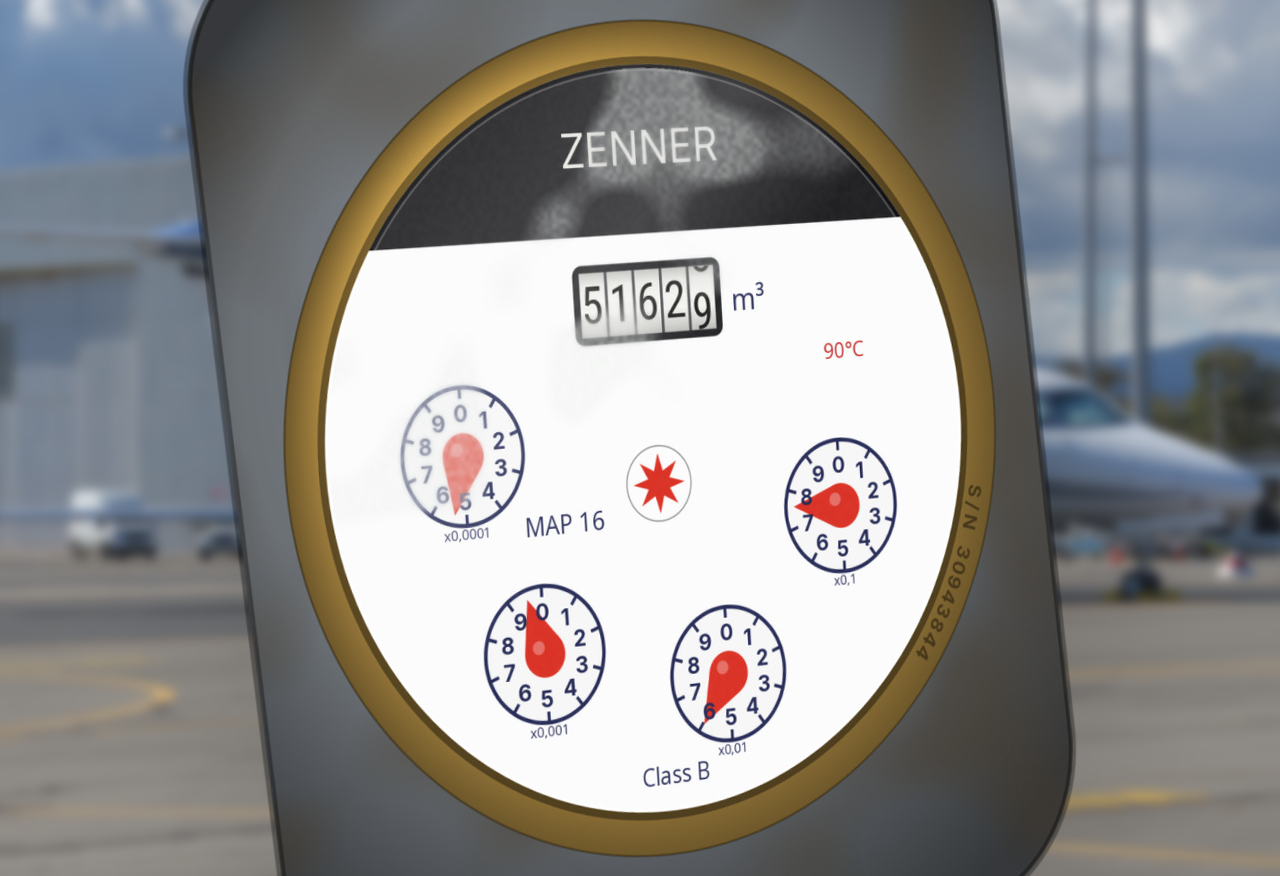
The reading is 51628.7595 m³
